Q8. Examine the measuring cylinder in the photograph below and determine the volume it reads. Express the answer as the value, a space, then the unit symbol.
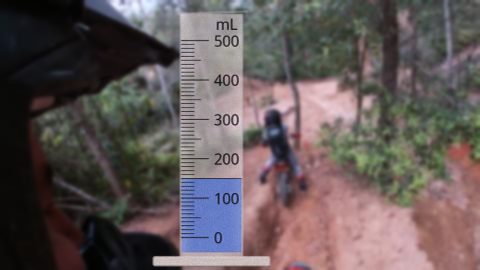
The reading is 150 mL
